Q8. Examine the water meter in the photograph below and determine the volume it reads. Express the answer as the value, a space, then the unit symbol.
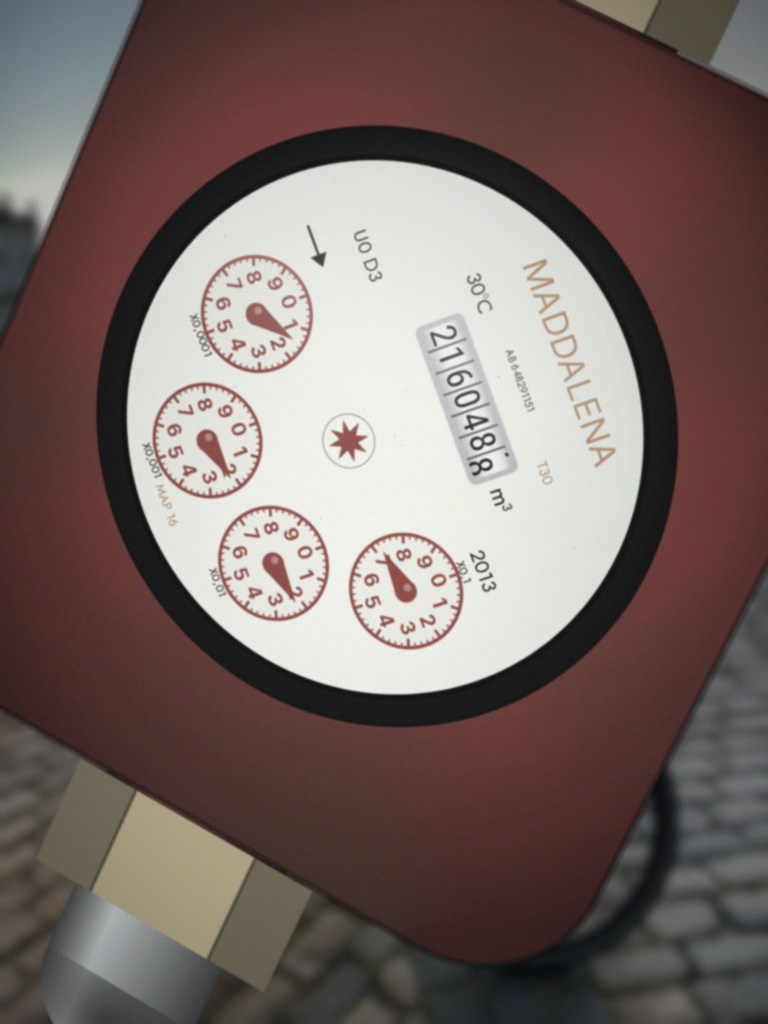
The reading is 2160487.7221 m³
